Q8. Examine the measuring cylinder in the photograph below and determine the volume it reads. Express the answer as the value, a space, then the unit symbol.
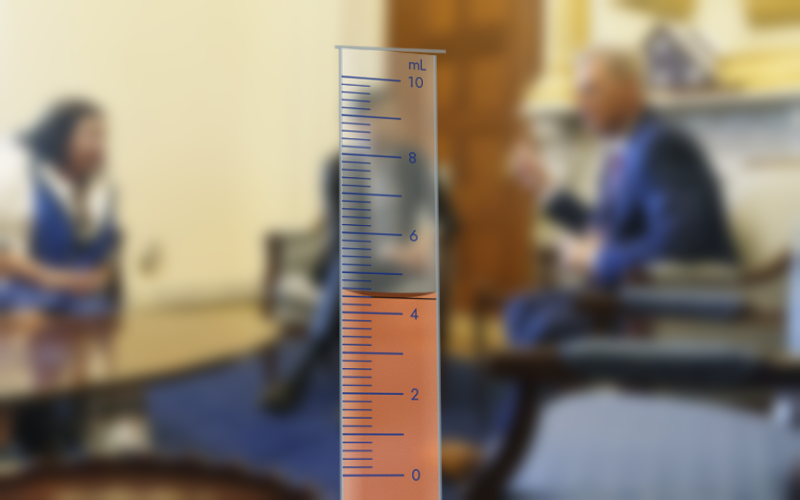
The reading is 4.4 mL
